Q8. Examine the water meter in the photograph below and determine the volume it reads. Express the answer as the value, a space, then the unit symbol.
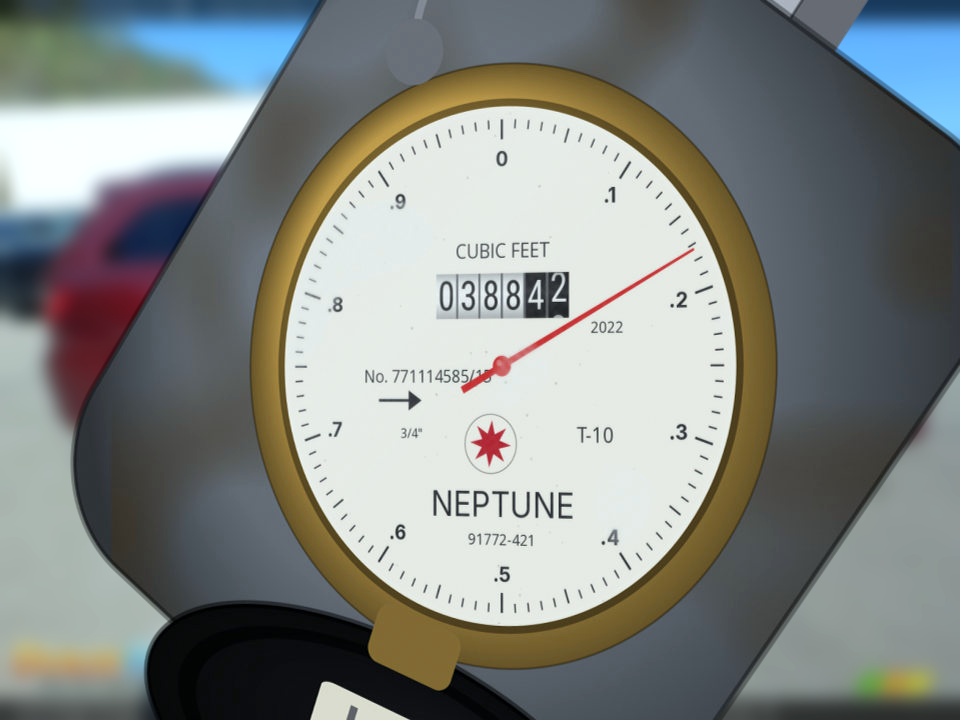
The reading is 38842.17 ft³
